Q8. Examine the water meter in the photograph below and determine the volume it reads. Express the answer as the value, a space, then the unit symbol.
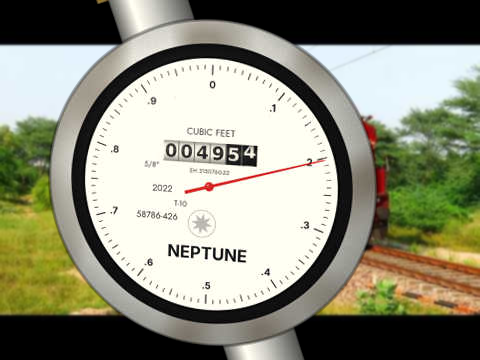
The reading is 4954.20 ft³
